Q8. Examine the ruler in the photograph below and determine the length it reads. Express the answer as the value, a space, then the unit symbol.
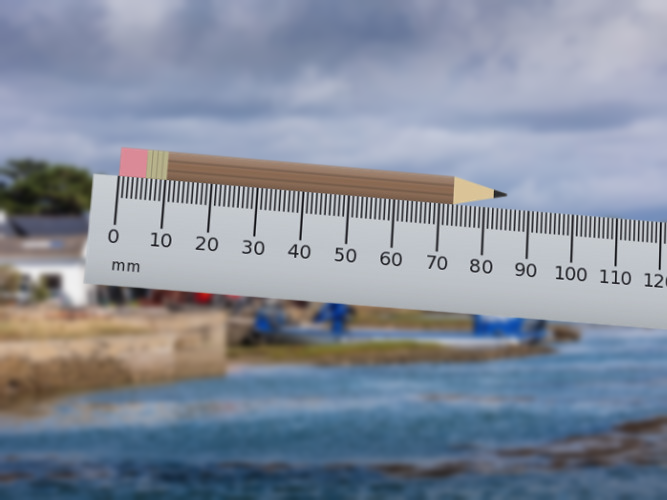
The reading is 85 mm
